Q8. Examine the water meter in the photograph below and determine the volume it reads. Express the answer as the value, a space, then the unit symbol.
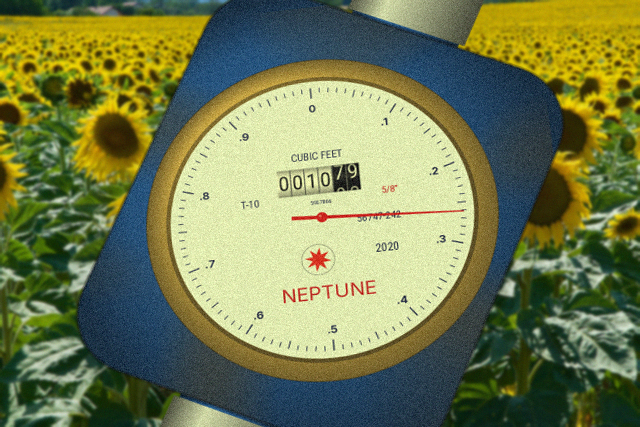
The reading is 1079.26 ft³
